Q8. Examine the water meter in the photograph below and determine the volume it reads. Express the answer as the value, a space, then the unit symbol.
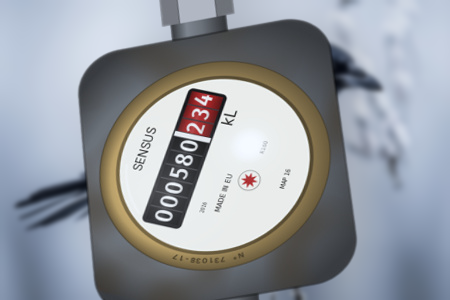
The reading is 580.234 kL
